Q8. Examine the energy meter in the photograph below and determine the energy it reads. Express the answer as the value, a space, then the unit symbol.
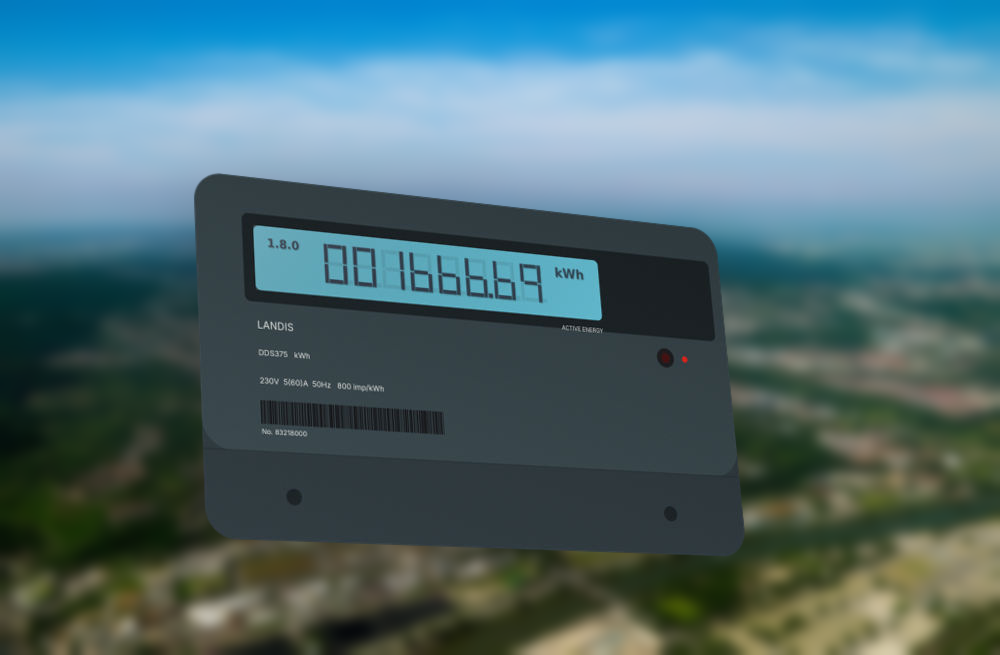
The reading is 1666.69 kWh
